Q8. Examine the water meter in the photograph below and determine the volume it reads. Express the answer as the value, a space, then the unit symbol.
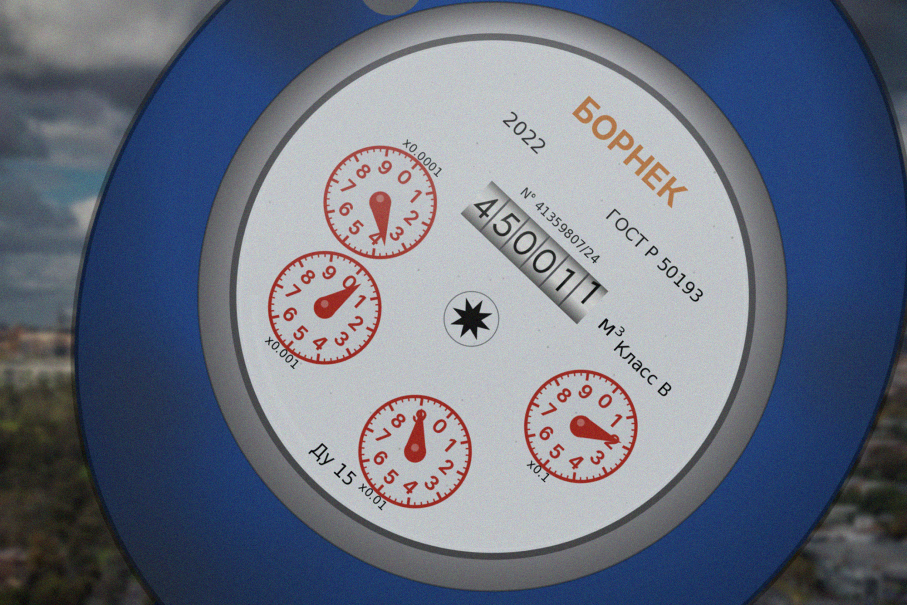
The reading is 450011.1903 m³
